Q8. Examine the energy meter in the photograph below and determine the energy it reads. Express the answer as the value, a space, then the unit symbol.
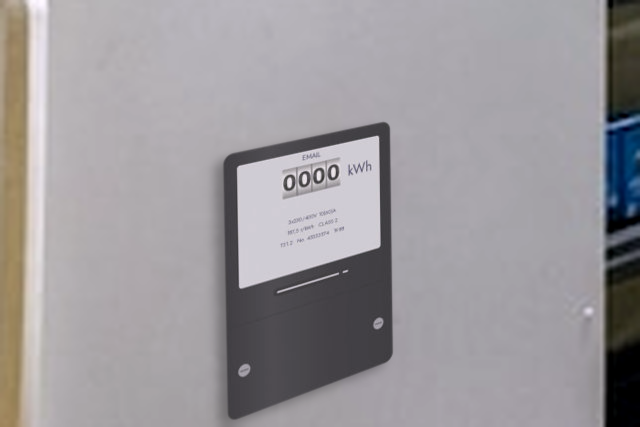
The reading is 0 kWh
